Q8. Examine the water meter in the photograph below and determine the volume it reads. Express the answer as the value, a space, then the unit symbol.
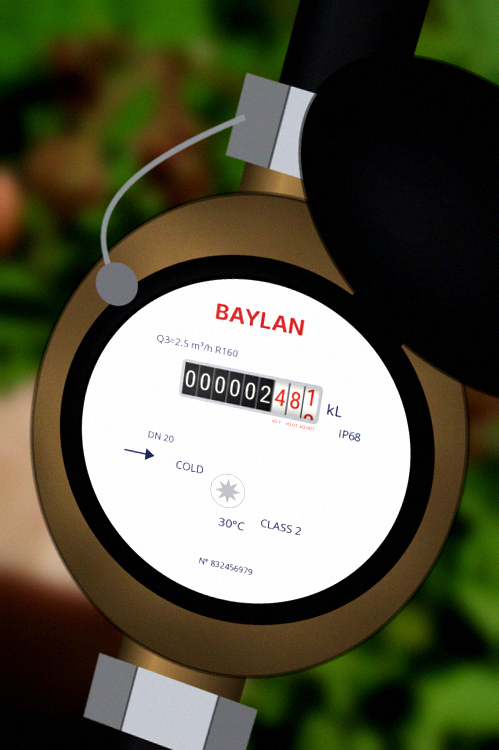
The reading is 2.481 kL
